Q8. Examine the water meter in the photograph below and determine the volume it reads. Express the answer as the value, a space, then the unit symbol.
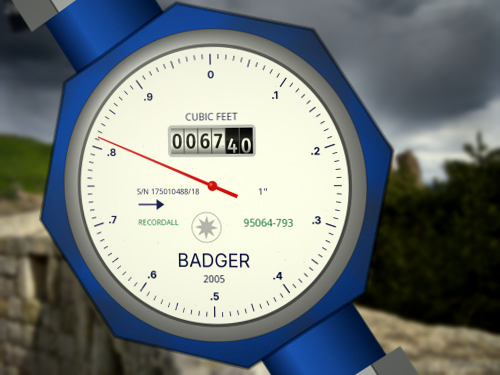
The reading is 6739.81 ft³
